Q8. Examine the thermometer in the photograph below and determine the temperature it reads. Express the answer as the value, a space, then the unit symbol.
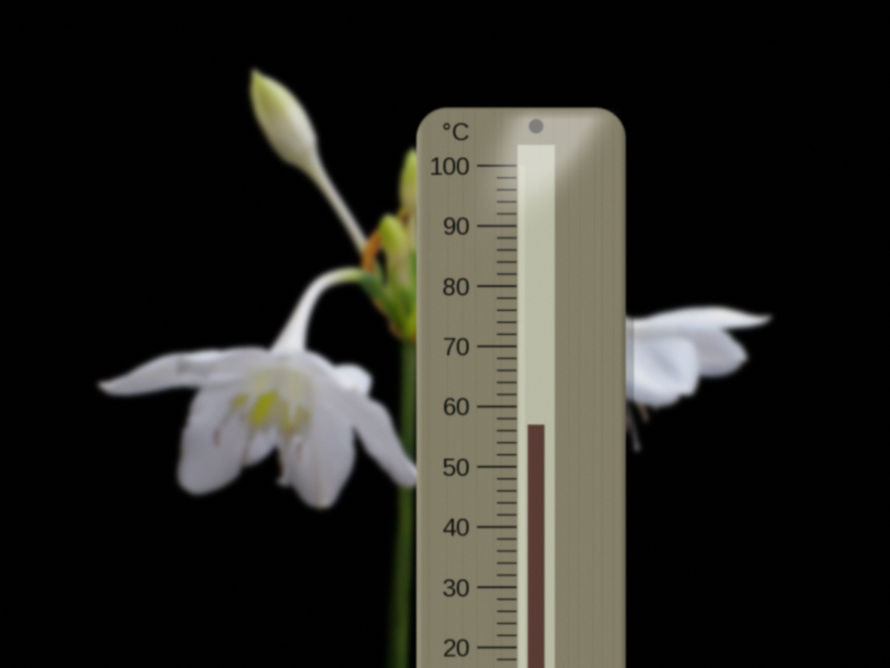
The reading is 57 °C
